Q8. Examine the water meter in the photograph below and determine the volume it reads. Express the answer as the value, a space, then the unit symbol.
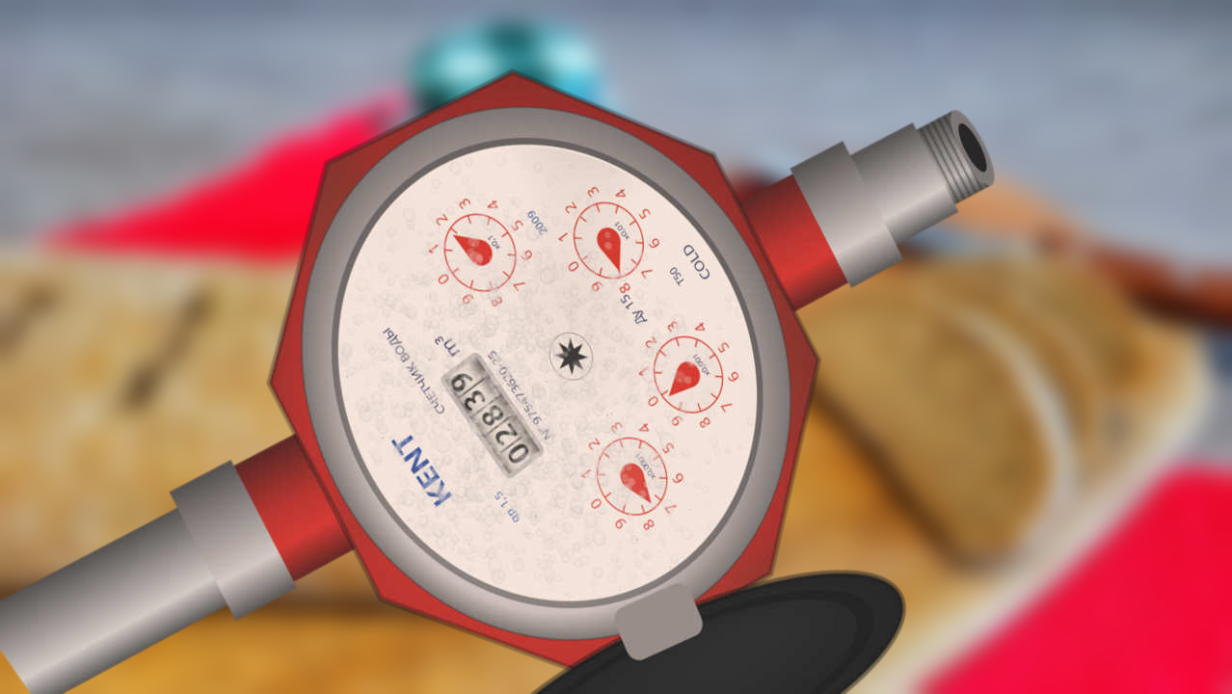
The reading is 2839.1797 m³
